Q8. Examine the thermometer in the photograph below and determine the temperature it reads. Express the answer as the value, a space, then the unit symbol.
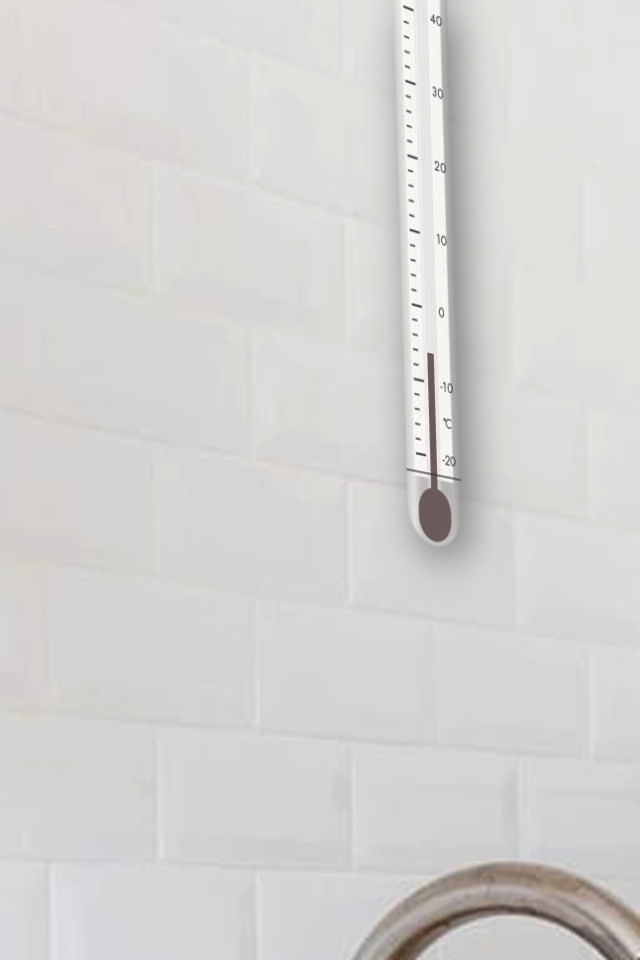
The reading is -6 °C
